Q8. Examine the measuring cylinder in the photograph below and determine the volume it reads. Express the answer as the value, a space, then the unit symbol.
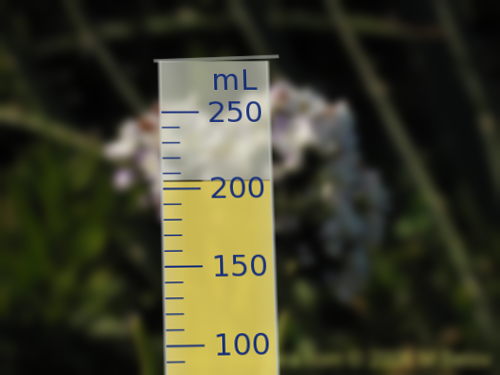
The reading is 205 mL
